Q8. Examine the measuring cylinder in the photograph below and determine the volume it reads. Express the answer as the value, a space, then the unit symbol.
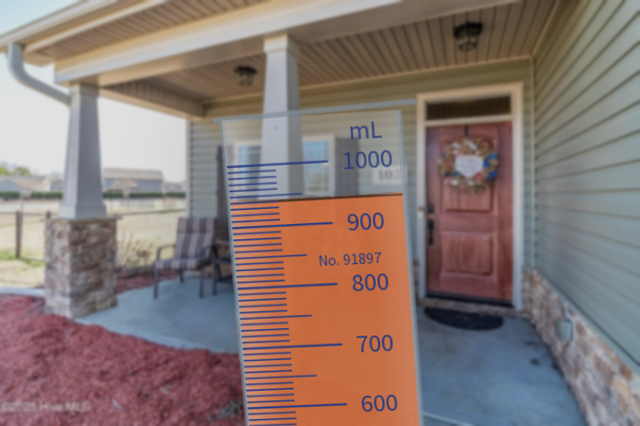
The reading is 940 mL
